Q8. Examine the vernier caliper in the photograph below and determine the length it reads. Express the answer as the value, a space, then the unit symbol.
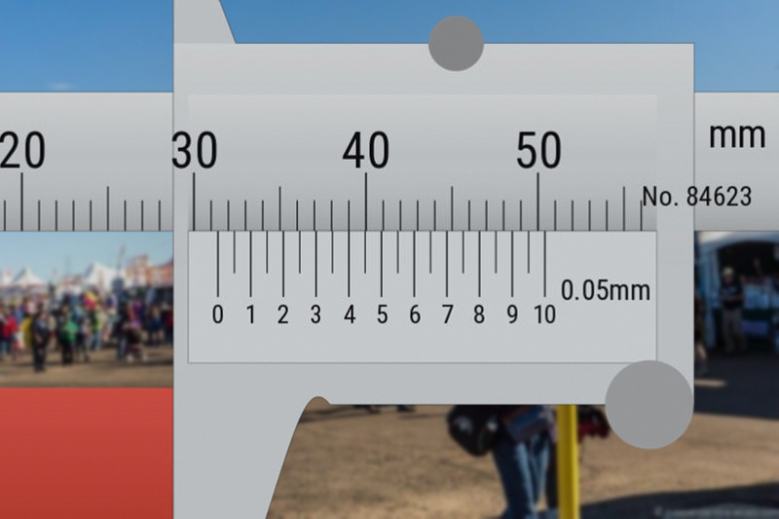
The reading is 31.4 mm
